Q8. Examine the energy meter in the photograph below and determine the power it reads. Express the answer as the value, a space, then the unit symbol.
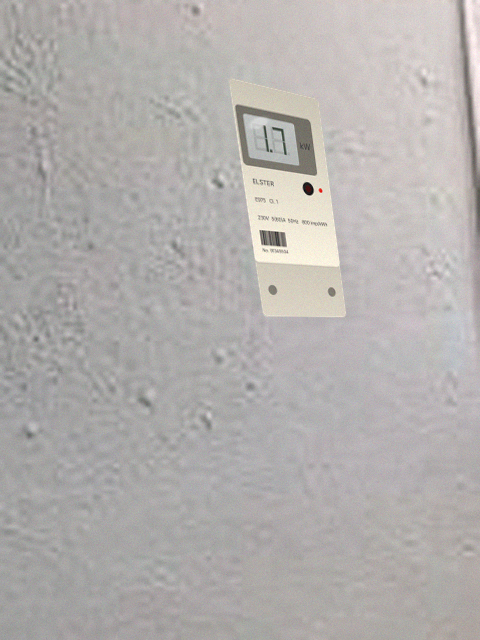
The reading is 1.7 kW
